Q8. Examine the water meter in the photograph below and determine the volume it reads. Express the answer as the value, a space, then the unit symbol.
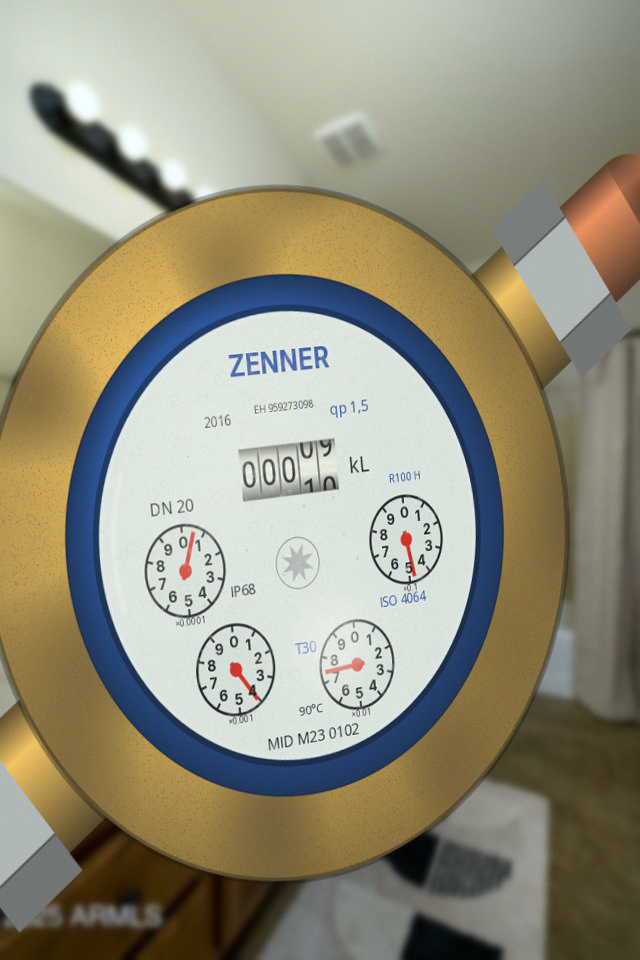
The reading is 9.4740 kL
